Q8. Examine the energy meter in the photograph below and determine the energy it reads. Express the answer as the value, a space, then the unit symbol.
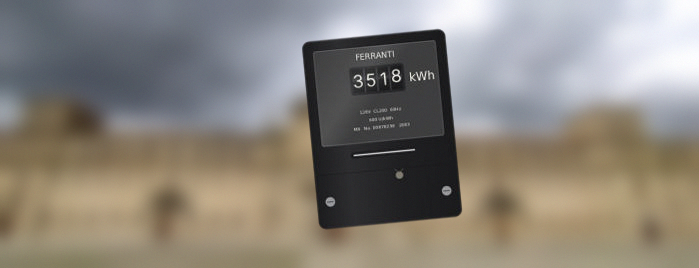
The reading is 3518 kWh
